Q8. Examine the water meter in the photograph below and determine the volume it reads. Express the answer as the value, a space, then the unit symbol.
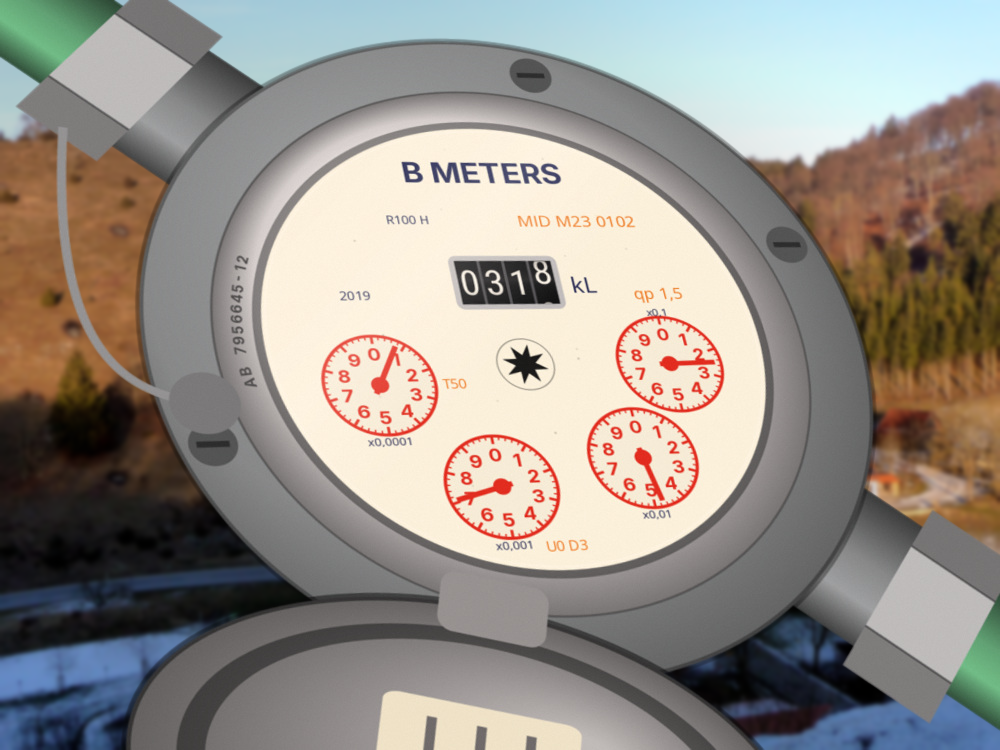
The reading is 318.2470 kL
